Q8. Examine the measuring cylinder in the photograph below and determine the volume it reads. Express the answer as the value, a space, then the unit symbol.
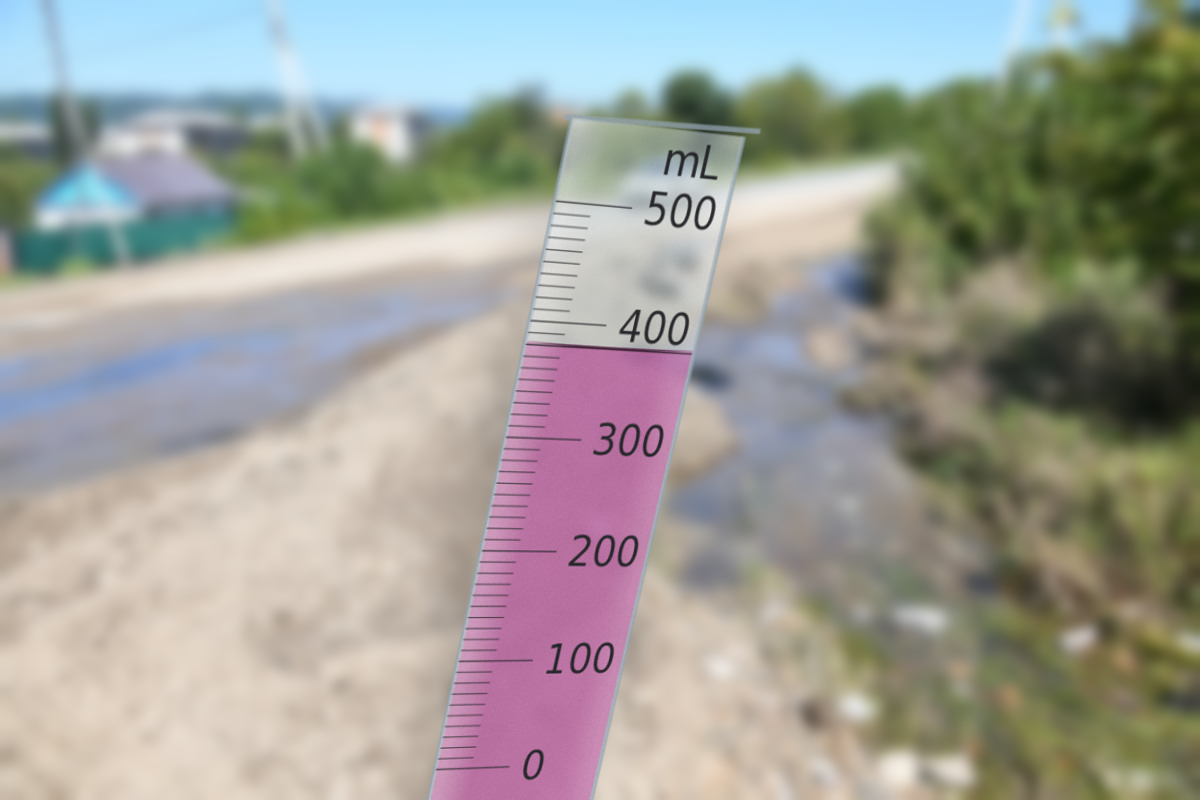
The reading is 380 mL
